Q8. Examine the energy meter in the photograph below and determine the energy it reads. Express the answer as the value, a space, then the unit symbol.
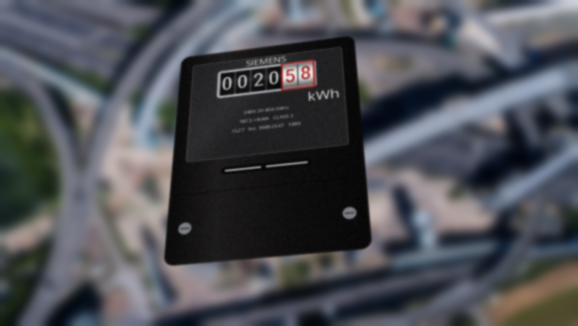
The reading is 20.58 kWh
